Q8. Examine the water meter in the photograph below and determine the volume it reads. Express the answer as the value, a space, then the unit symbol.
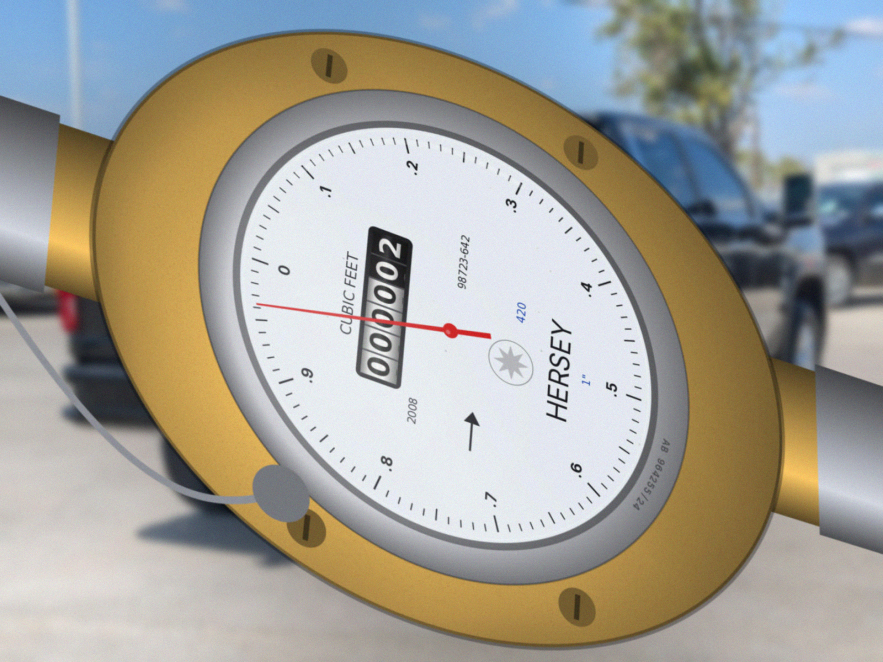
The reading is 1.96 ft³
